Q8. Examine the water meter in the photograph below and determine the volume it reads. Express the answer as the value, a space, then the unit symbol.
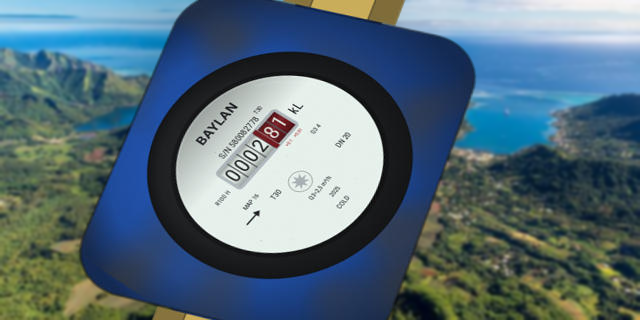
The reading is 2.81 kL
